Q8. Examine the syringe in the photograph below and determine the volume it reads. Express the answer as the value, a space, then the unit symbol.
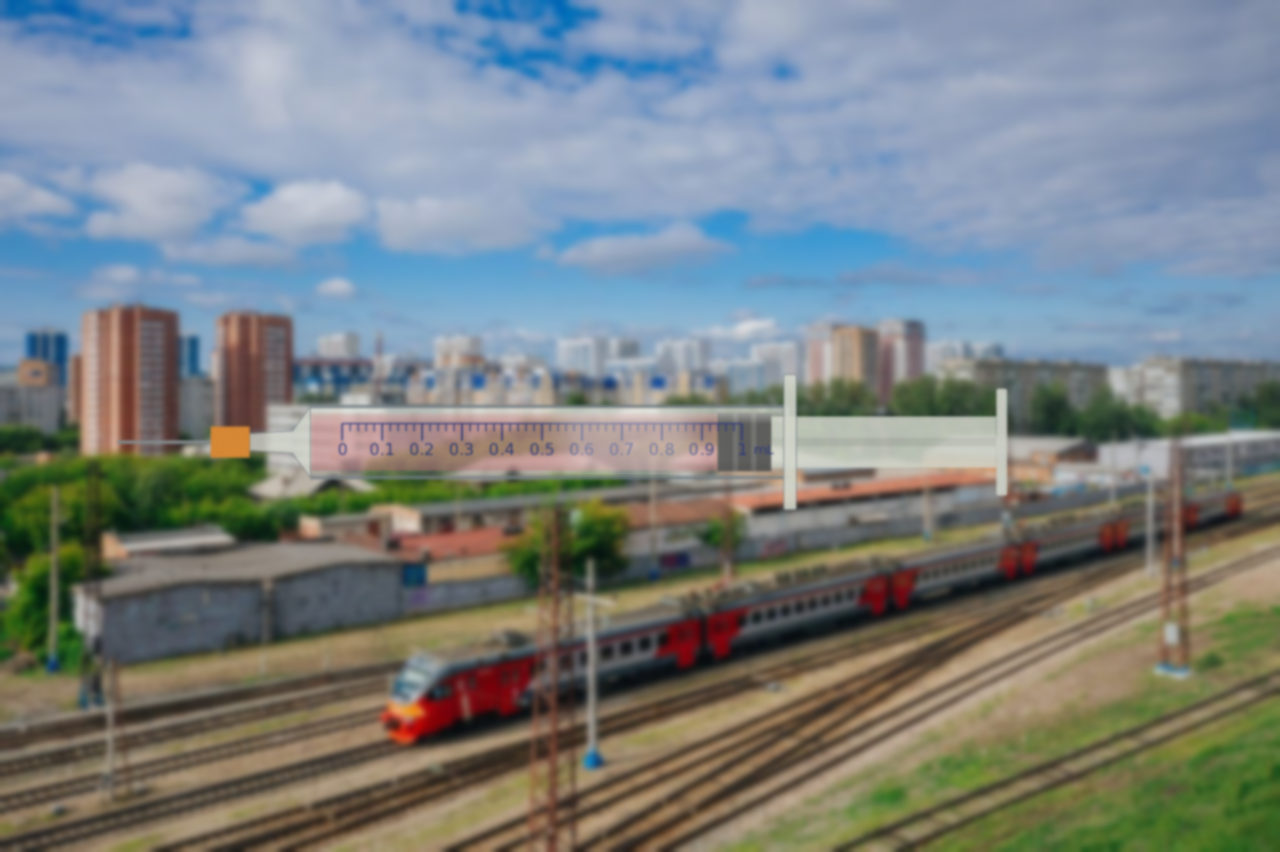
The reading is 0.94 mL
